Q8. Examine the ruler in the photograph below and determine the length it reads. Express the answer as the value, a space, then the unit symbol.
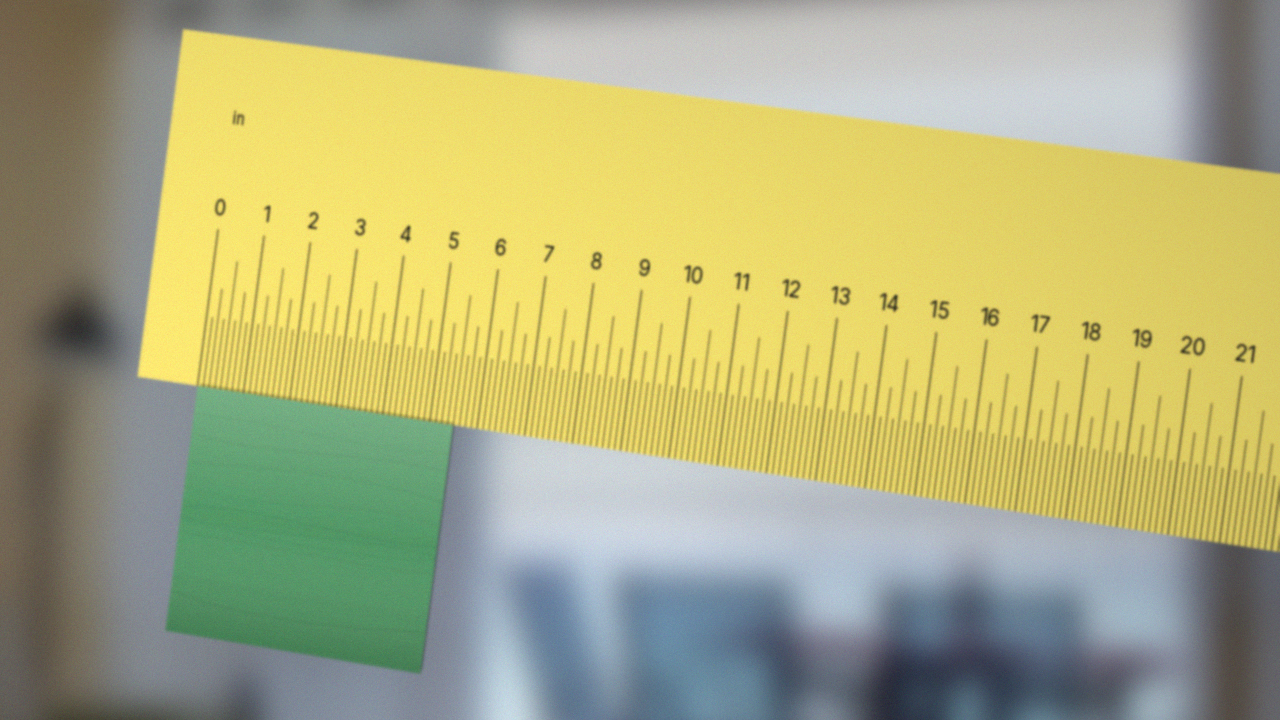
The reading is 5.5 in
